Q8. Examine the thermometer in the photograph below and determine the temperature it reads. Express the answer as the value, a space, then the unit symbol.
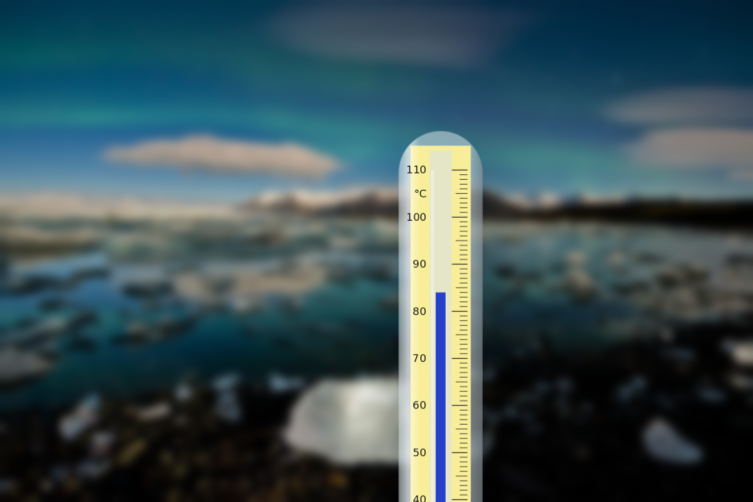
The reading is 84 °C
